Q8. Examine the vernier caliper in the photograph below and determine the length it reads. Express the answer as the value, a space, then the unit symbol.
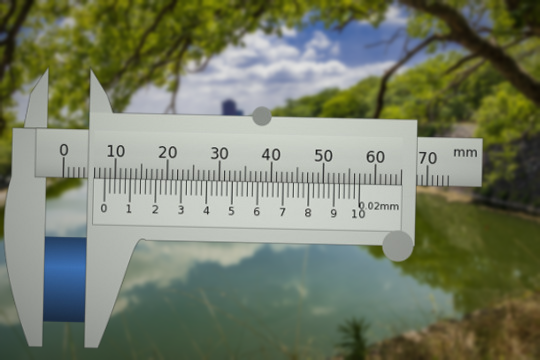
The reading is 8.0 mm
